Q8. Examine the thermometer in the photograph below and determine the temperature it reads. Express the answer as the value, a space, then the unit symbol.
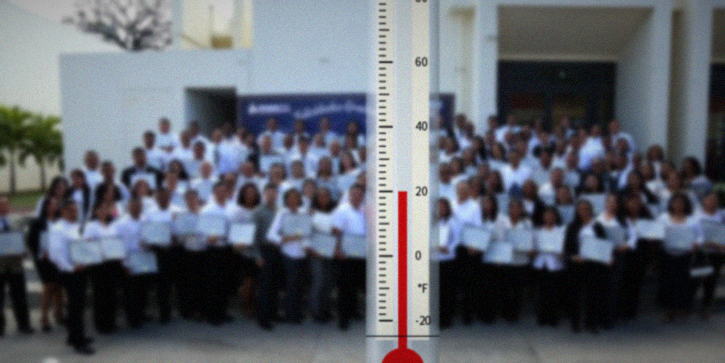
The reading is 20 °F
